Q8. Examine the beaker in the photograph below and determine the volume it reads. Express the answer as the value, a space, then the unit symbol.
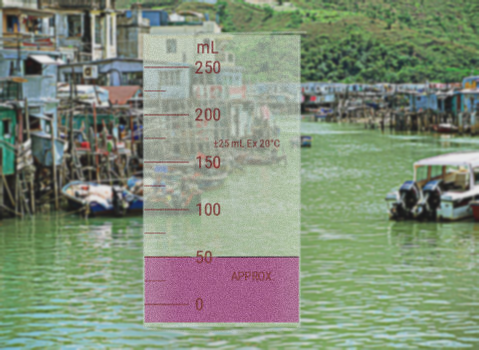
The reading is 50 mL
